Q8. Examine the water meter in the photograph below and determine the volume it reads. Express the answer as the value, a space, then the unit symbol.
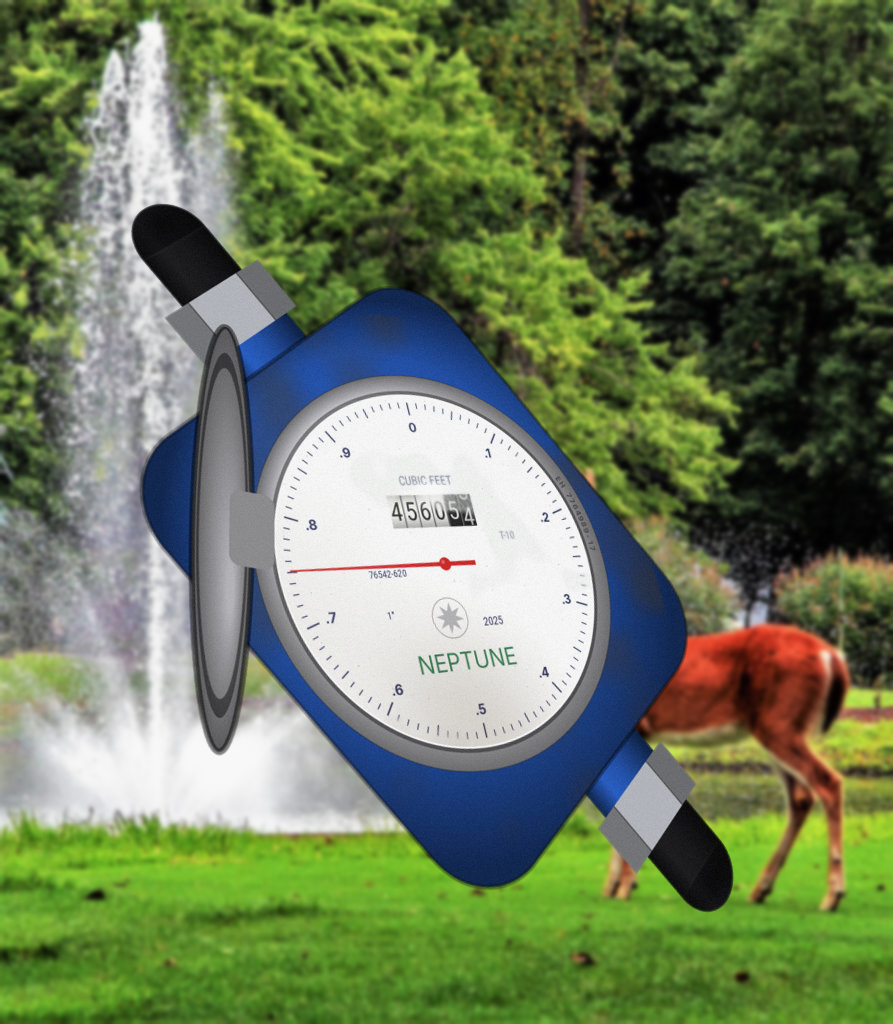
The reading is 456053.75 ft³
